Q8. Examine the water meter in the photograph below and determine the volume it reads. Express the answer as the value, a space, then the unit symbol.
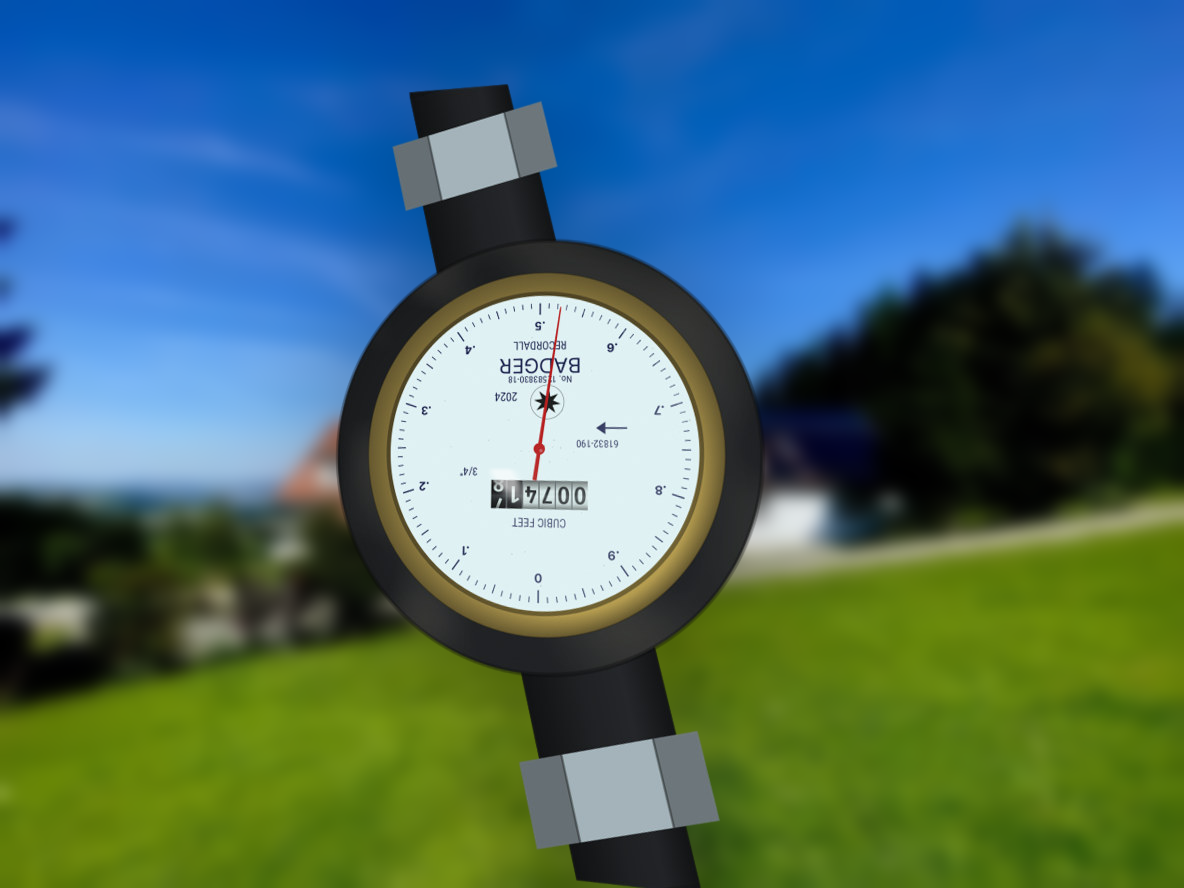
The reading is 7417.52 ft³
